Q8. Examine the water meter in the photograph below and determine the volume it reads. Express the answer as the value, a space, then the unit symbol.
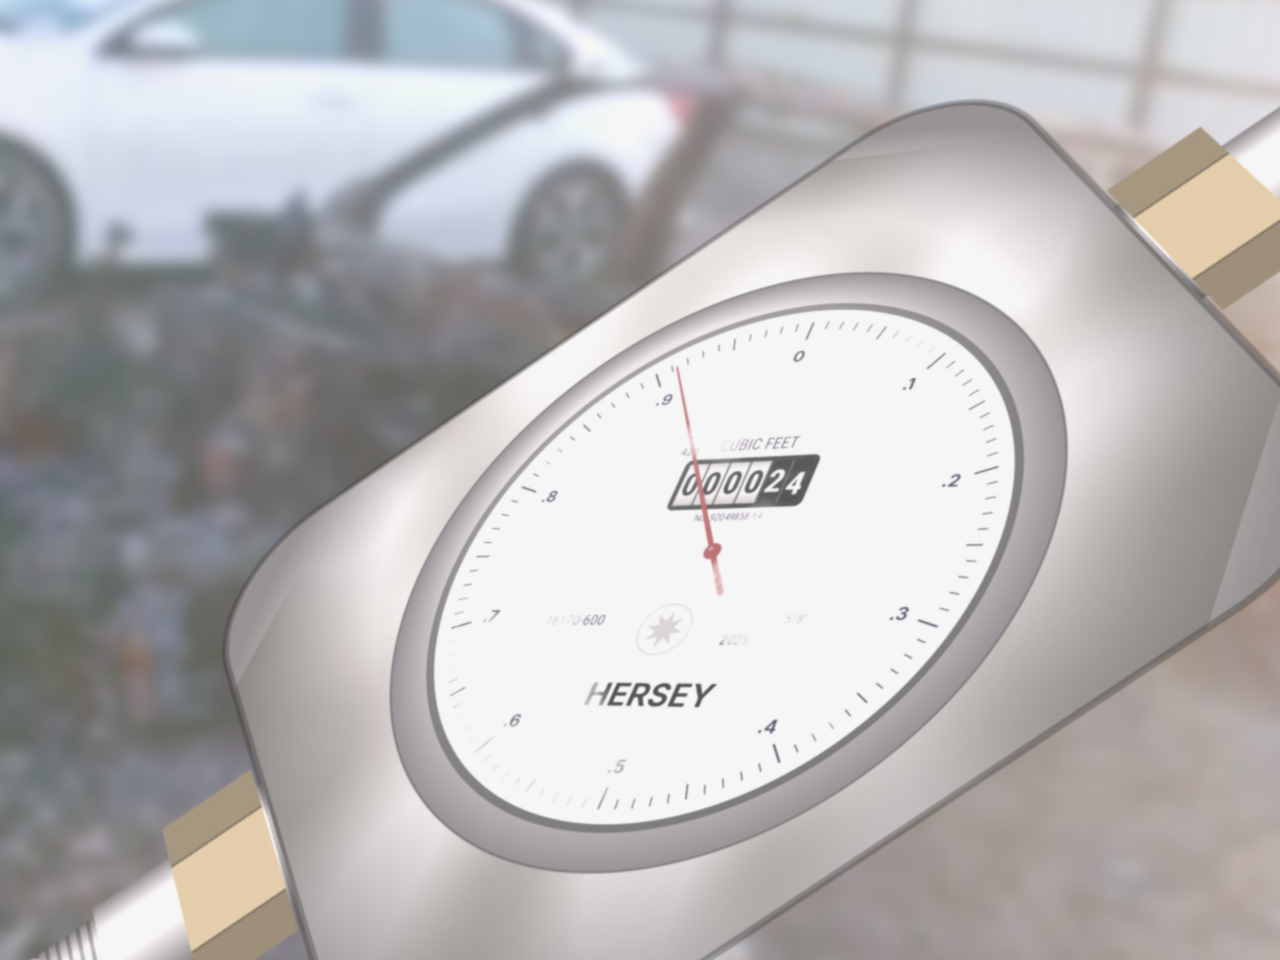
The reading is 23.91 ft³
